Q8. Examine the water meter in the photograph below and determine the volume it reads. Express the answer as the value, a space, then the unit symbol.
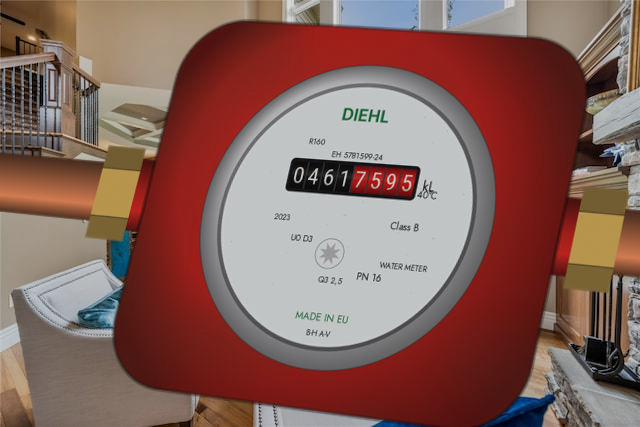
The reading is 461.7595 kL
